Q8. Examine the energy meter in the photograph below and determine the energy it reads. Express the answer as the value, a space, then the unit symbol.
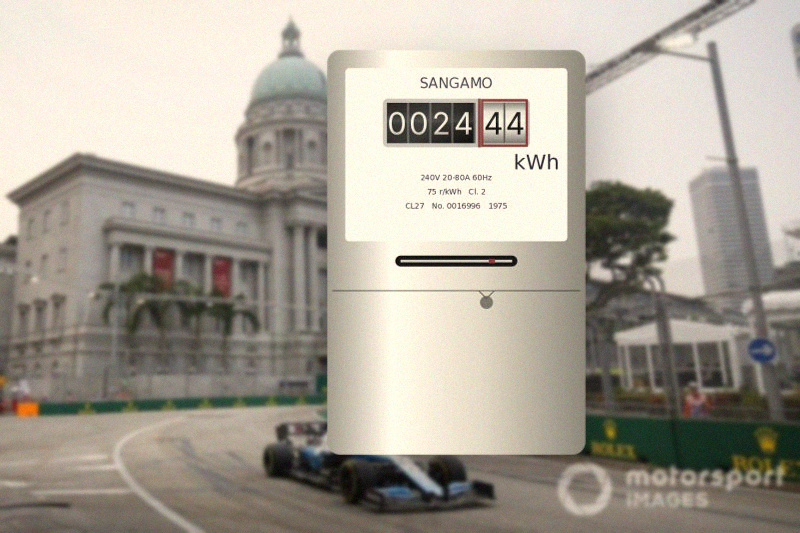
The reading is 24.44 kWh
